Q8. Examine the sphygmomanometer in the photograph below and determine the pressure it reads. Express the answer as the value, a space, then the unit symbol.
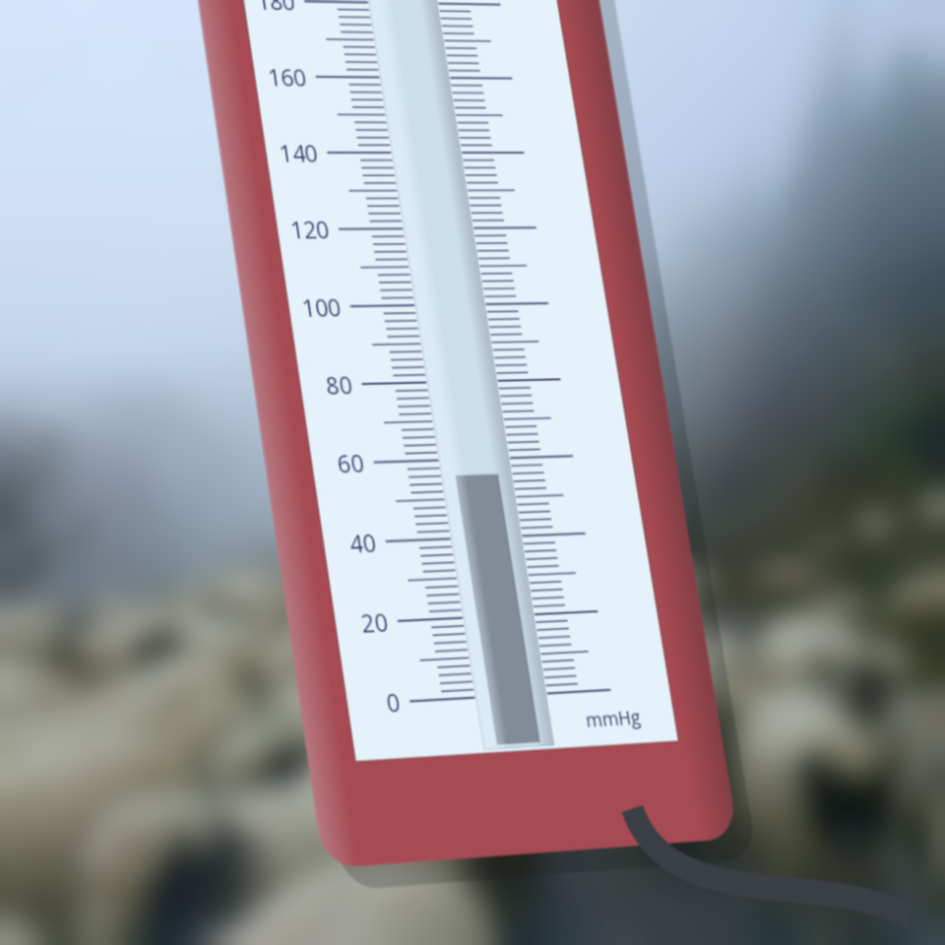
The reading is 56 mmHg
